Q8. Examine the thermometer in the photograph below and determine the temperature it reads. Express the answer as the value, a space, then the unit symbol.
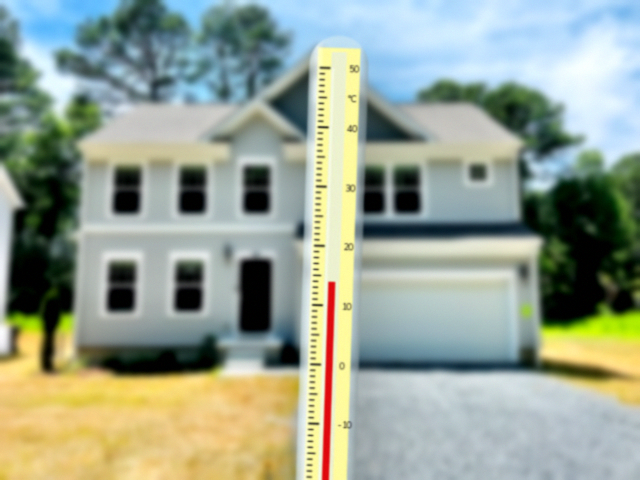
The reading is 14 °C
